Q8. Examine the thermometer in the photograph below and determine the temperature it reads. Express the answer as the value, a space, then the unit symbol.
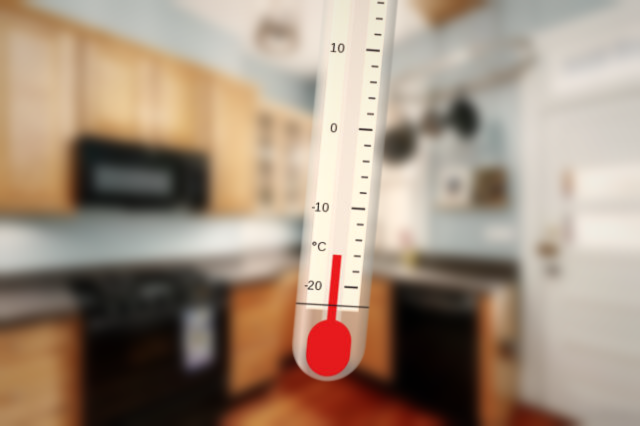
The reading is -16 °C
